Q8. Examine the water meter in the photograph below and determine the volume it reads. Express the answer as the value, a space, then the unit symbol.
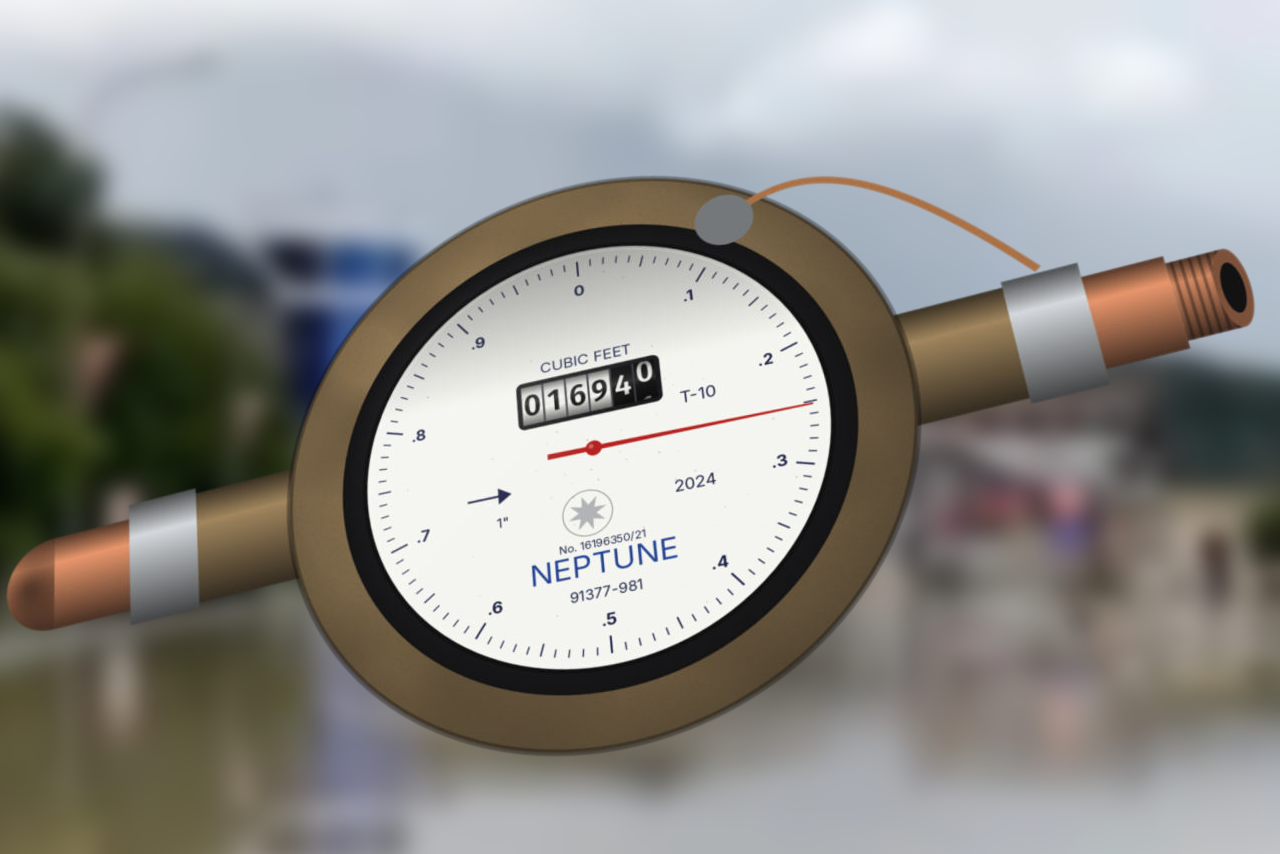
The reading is 16940.25 ft³
